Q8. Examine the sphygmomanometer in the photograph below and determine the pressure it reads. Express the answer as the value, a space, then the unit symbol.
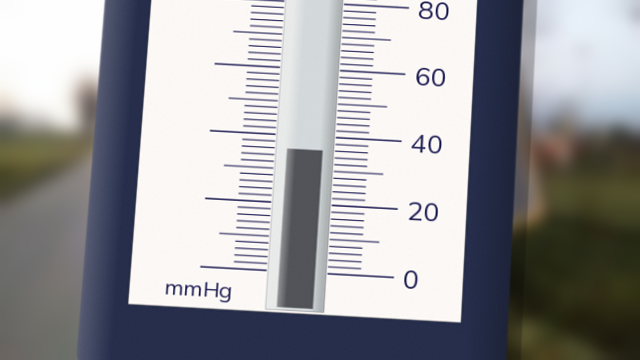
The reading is 36 mmHg
